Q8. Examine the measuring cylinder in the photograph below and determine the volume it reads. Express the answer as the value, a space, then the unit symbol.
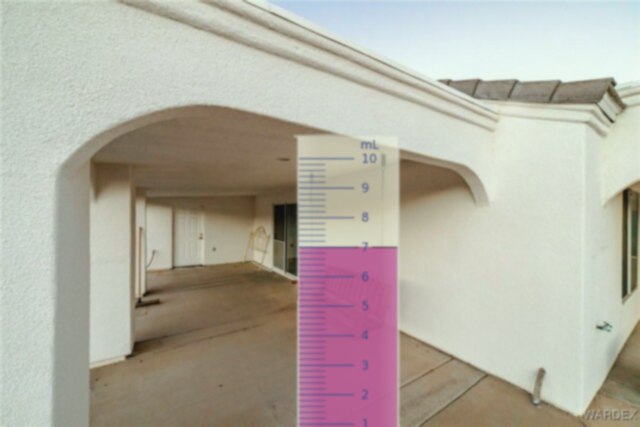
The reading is 7 mL
